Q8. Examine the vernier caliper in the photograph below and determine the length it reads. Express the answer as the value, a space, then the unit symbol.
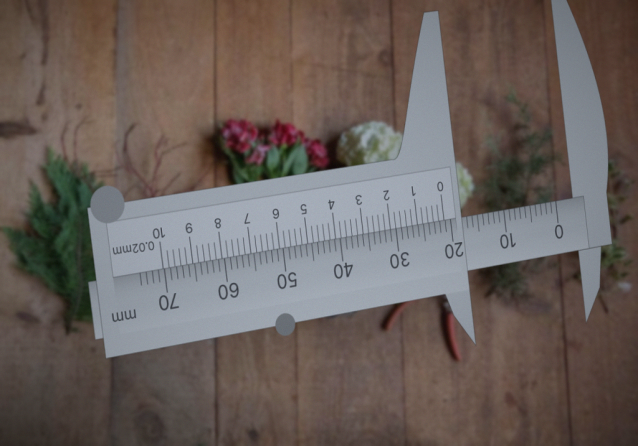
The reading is 21.2 mm
